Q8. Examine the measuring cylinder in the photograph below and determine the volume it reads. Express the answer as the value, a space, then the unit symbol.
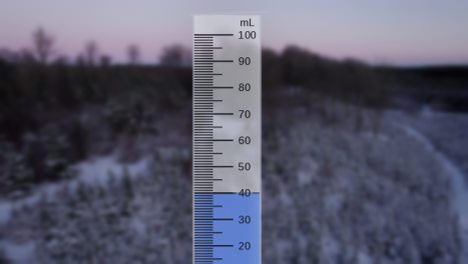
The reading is 40 mL
